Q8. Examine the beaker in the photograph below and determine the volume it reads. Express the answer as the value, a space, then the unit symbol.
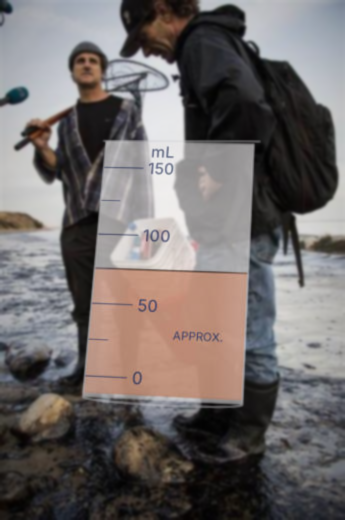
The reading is 75 mL
